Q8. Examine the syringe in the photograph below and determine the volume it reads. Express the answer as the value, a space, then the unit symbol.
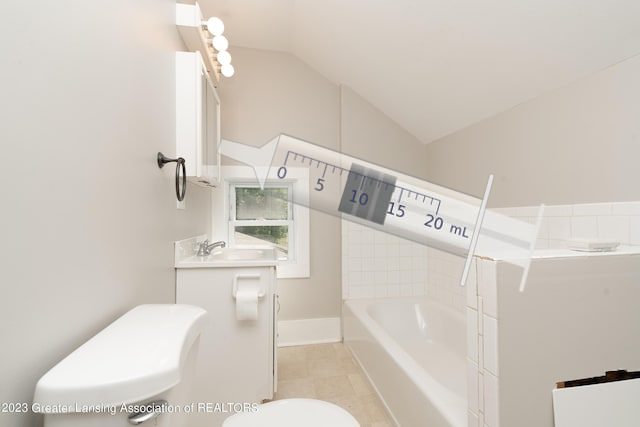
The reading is 8 mL
